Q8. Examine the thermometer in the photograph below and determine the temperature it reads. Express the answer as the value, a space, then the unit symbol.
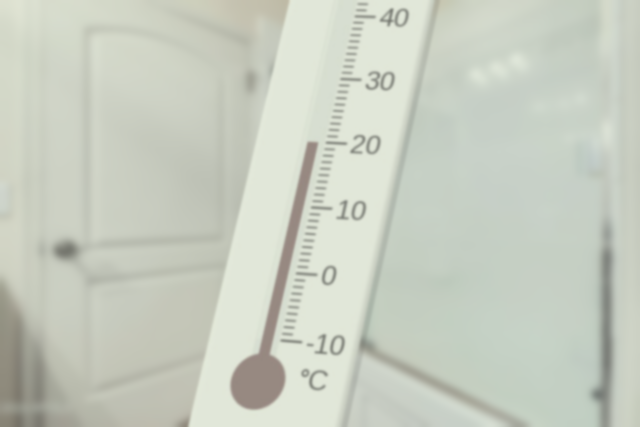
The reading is 20 °C
